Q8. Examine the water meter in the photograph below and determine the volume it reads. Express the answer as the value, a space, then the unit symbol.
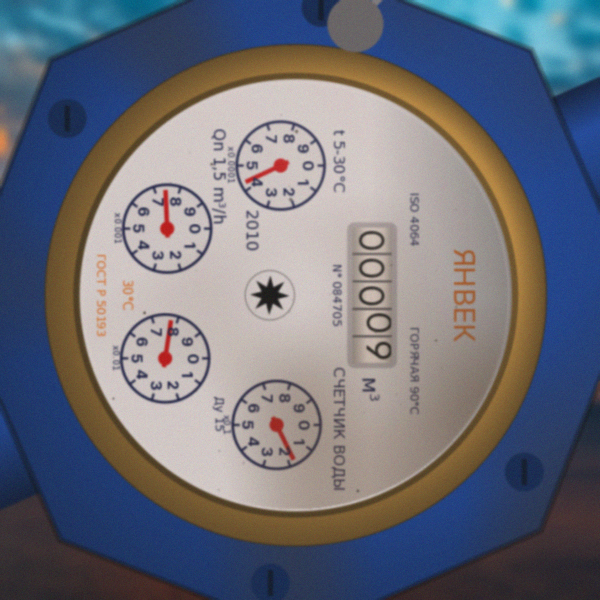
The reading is 9.1774 m³
